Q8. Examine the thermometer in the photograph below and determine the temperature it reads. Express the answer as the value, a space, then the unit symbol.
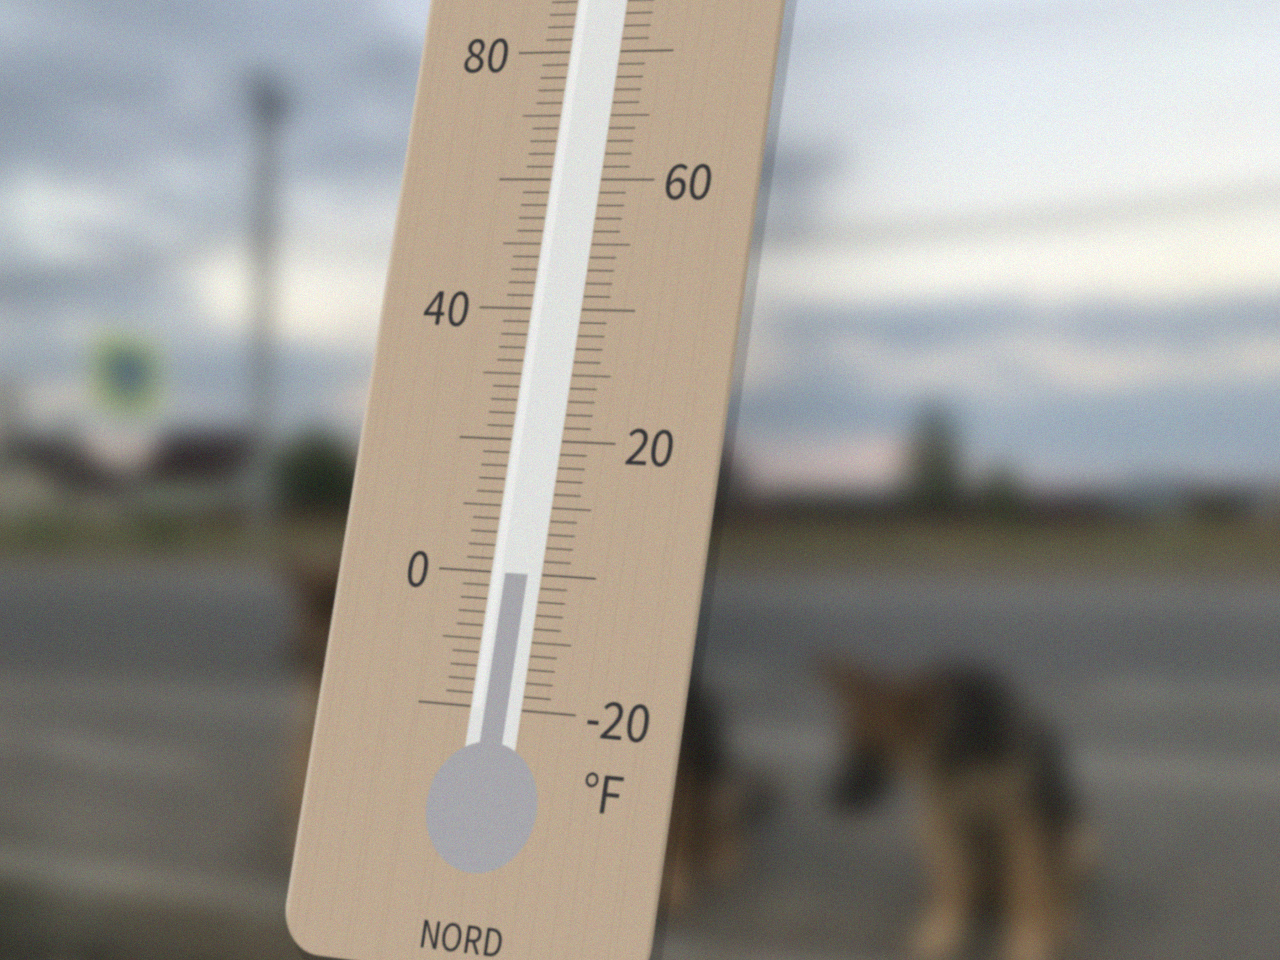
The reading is 0 °F
